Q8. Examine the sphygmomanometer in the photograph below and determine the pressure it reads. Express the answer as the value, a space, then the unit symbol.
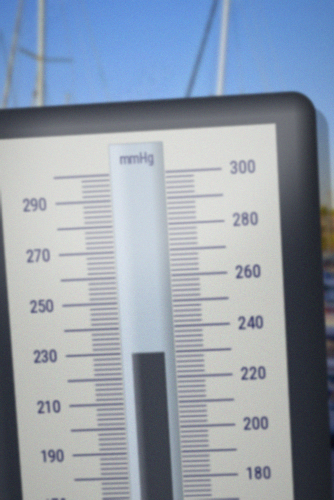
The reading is 230 mmHg
